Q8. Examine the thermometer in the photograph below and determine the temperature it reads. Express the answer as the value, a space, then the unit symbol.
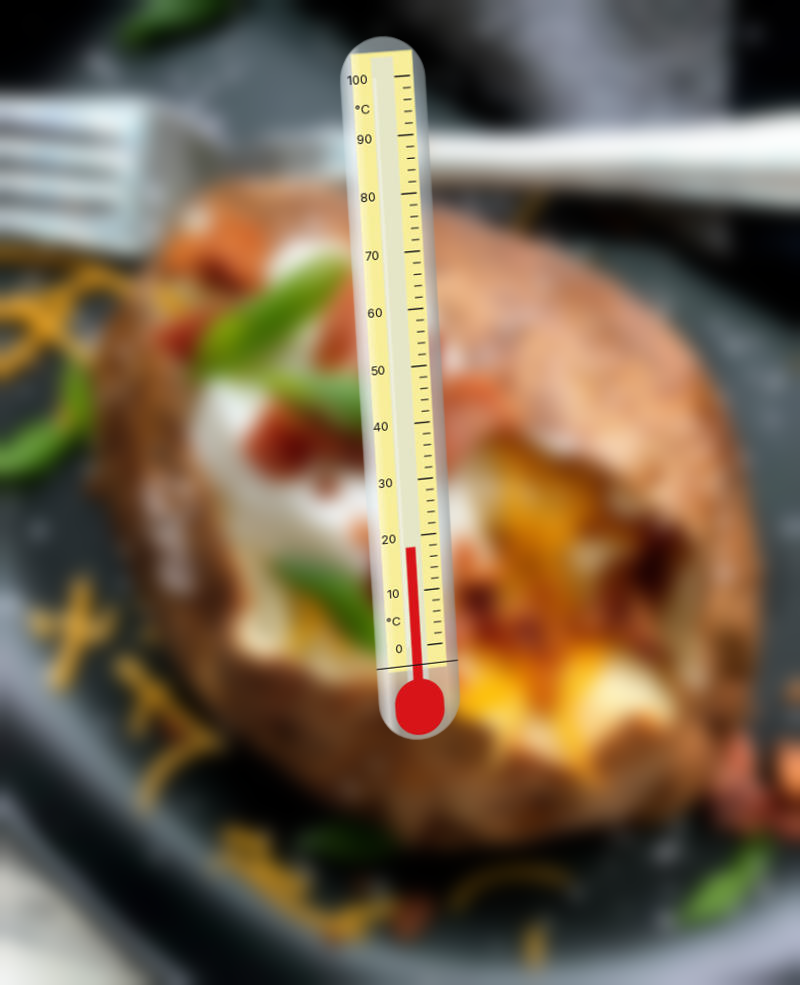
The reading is 18 °C
